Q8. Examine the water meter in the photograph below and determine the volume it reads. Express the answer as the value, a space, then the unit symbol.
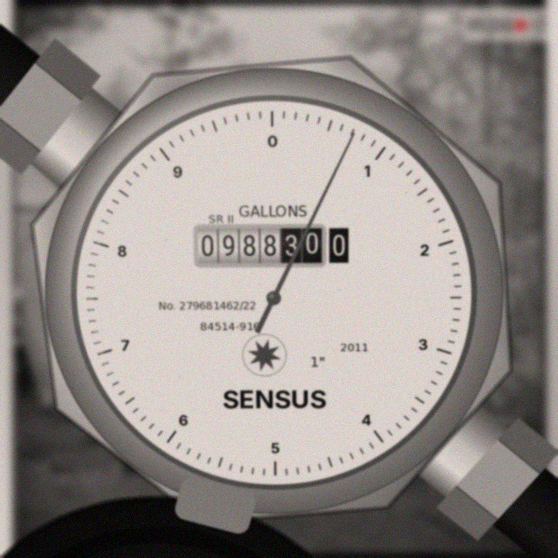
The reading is 988300.7 gal
